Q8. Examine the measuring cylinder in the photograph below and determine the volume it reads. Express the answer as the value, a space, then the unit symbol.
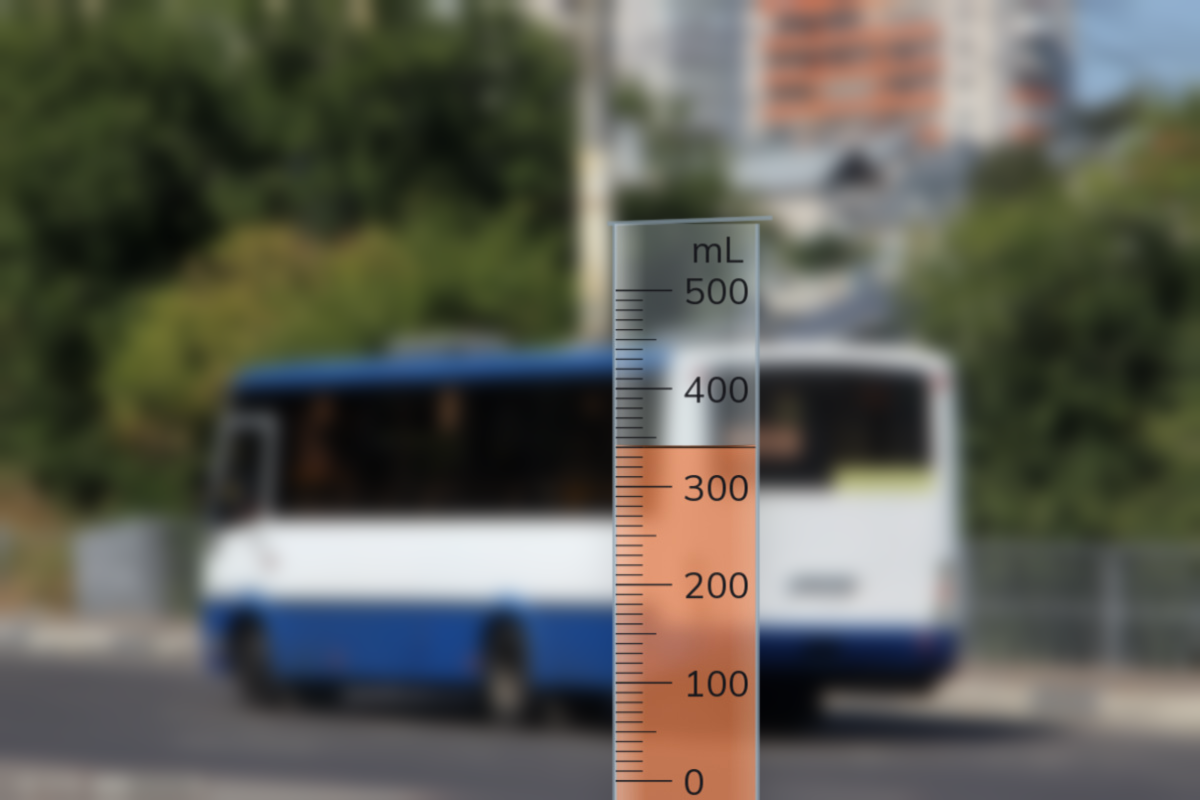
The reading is 340 mL
